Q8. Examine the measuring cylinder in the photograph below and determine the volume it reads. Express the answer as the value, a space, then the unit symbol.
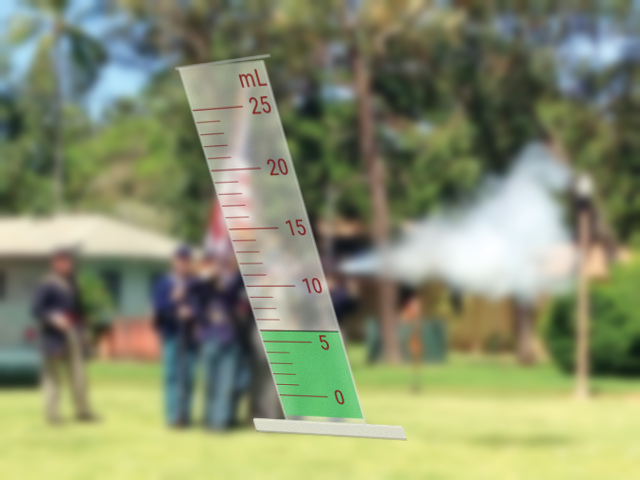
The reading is 6 mL
